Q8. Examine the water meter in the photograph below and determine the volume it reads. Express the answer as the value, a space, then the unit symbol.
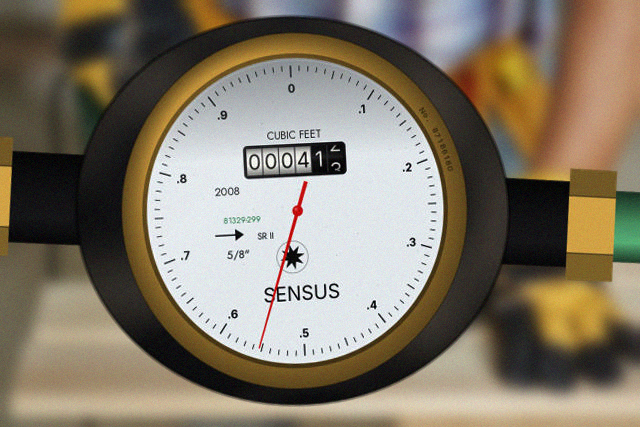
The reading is 412.55 ft³
